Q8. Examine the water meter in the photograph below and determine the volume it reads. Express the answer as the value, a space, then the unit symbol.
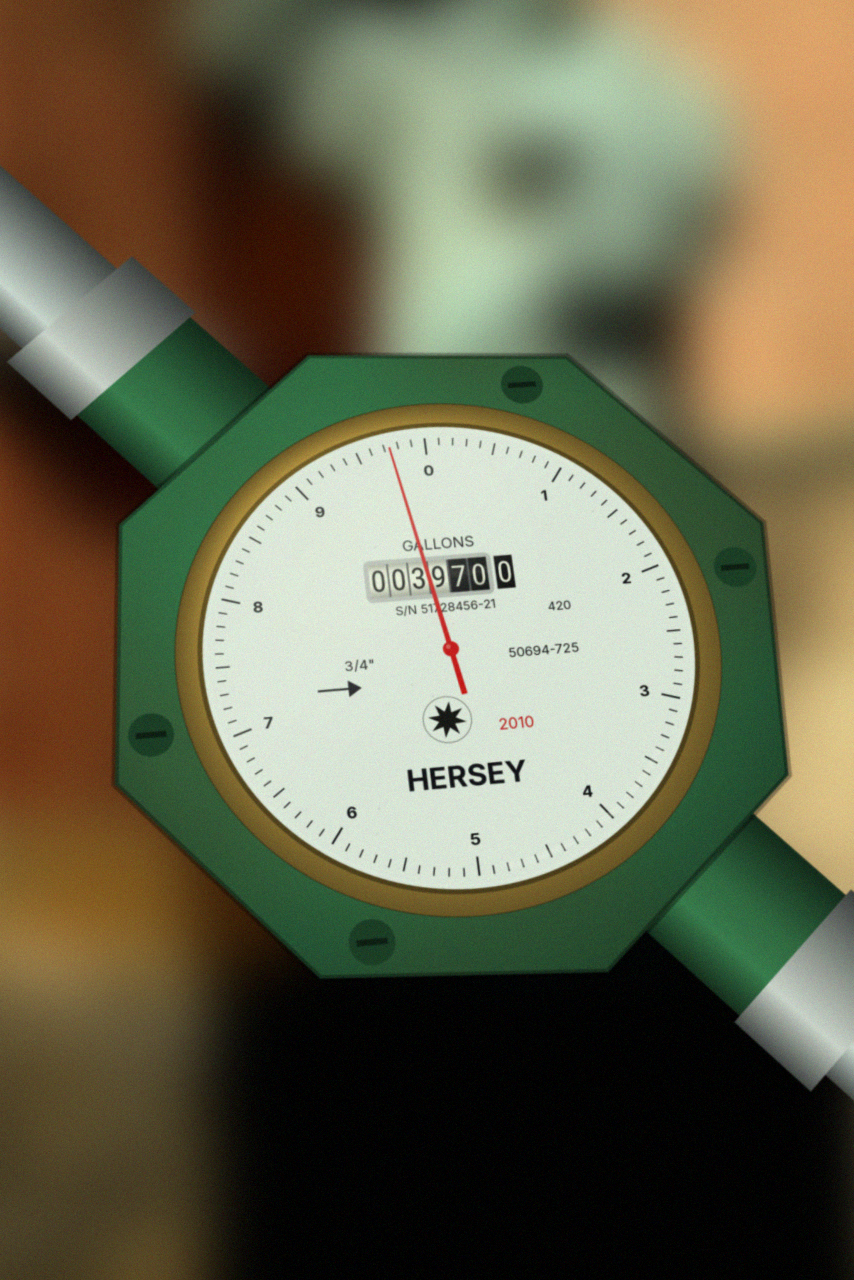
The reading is 39699.7 gal
